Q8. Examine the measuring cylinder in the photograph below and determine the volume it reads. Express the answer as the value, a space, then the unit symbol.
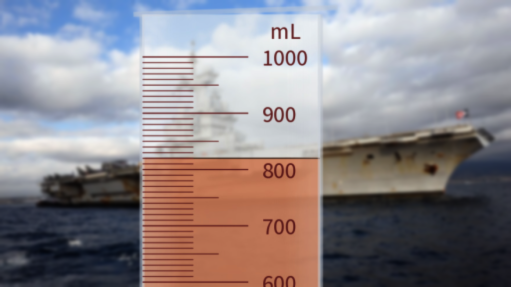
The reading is 820 mL
